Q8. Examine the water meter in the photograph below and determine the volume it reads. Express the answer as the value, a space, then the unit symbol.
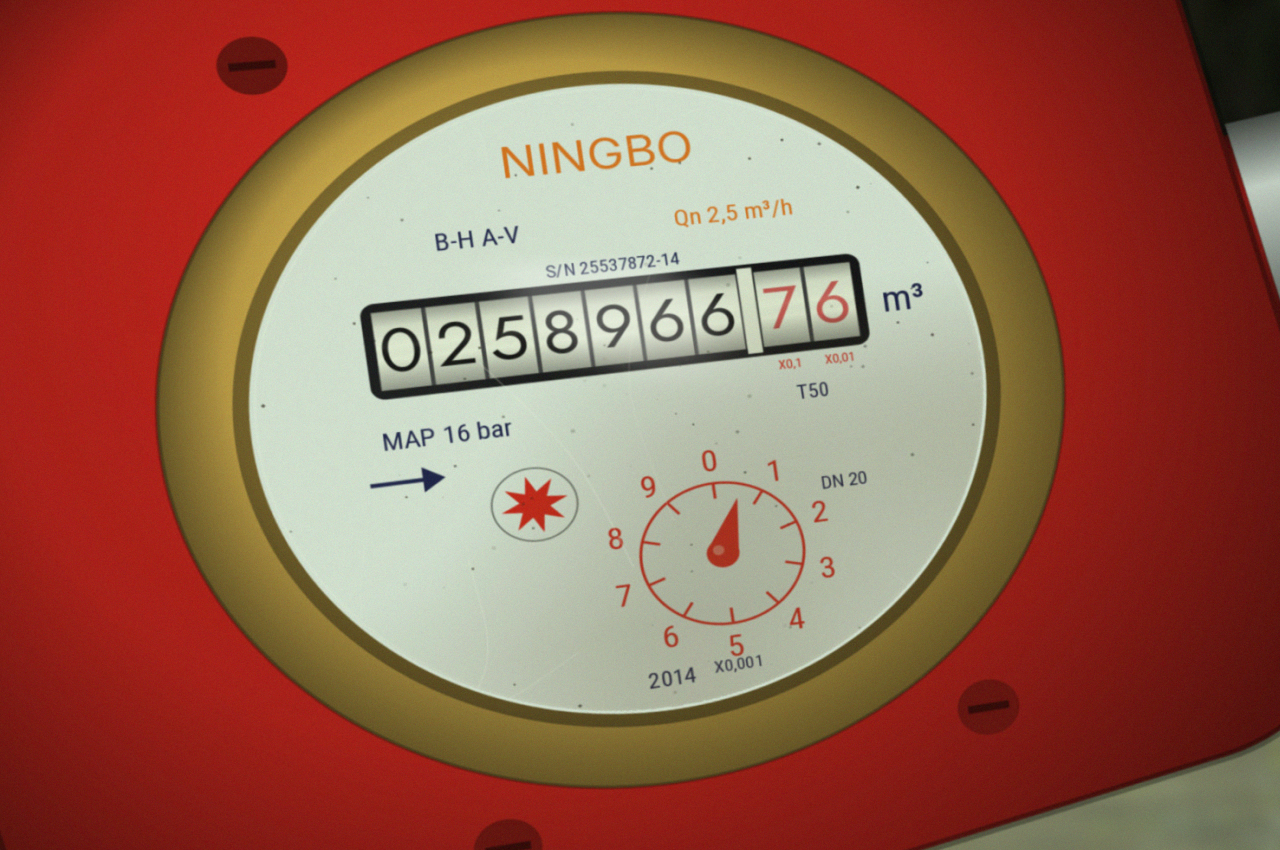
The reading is 258966.760 m³
